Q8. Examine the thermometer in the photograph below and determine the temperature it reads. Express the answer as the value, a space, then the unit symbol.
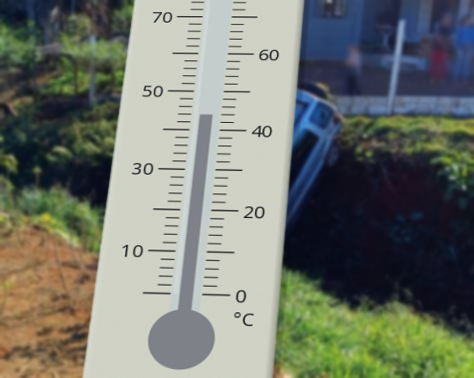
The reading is 44 °C
